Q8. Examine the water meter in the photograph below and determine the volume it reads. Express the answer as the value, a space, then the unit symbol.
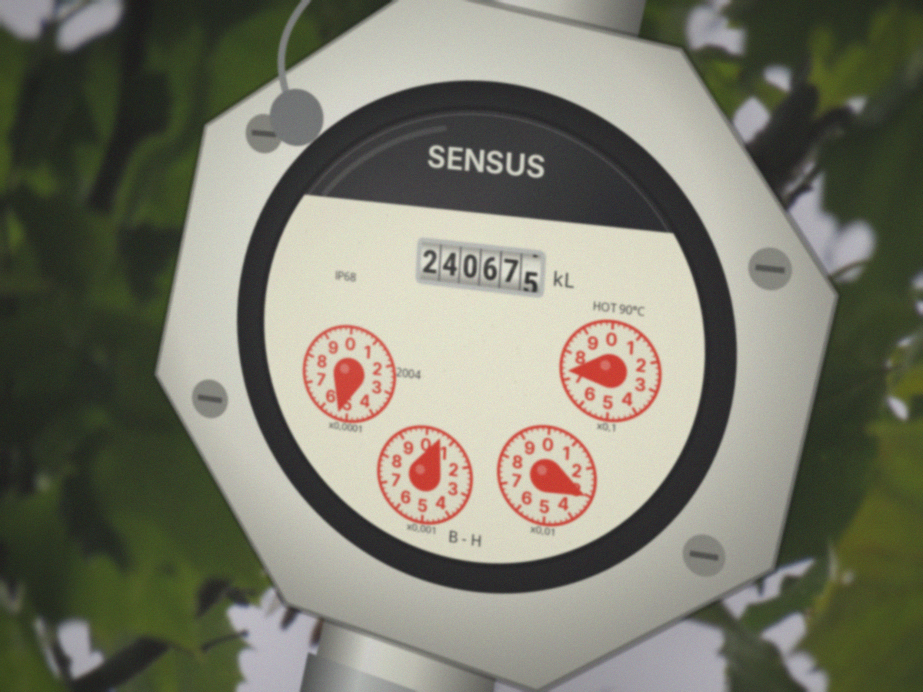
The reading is 240674.7305 kL
